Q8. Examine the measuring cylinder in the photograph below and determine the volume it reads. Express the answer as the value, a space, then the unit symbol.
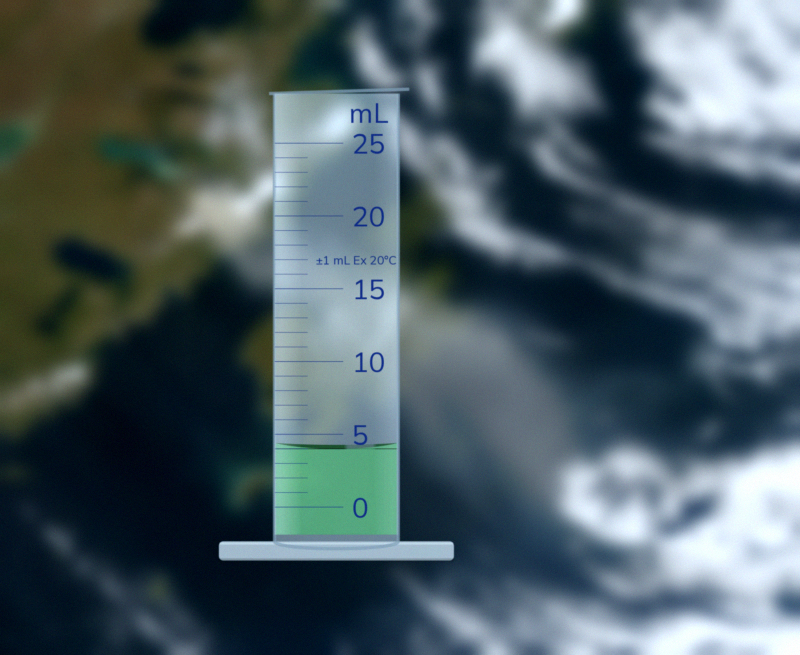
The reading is 4 mL
